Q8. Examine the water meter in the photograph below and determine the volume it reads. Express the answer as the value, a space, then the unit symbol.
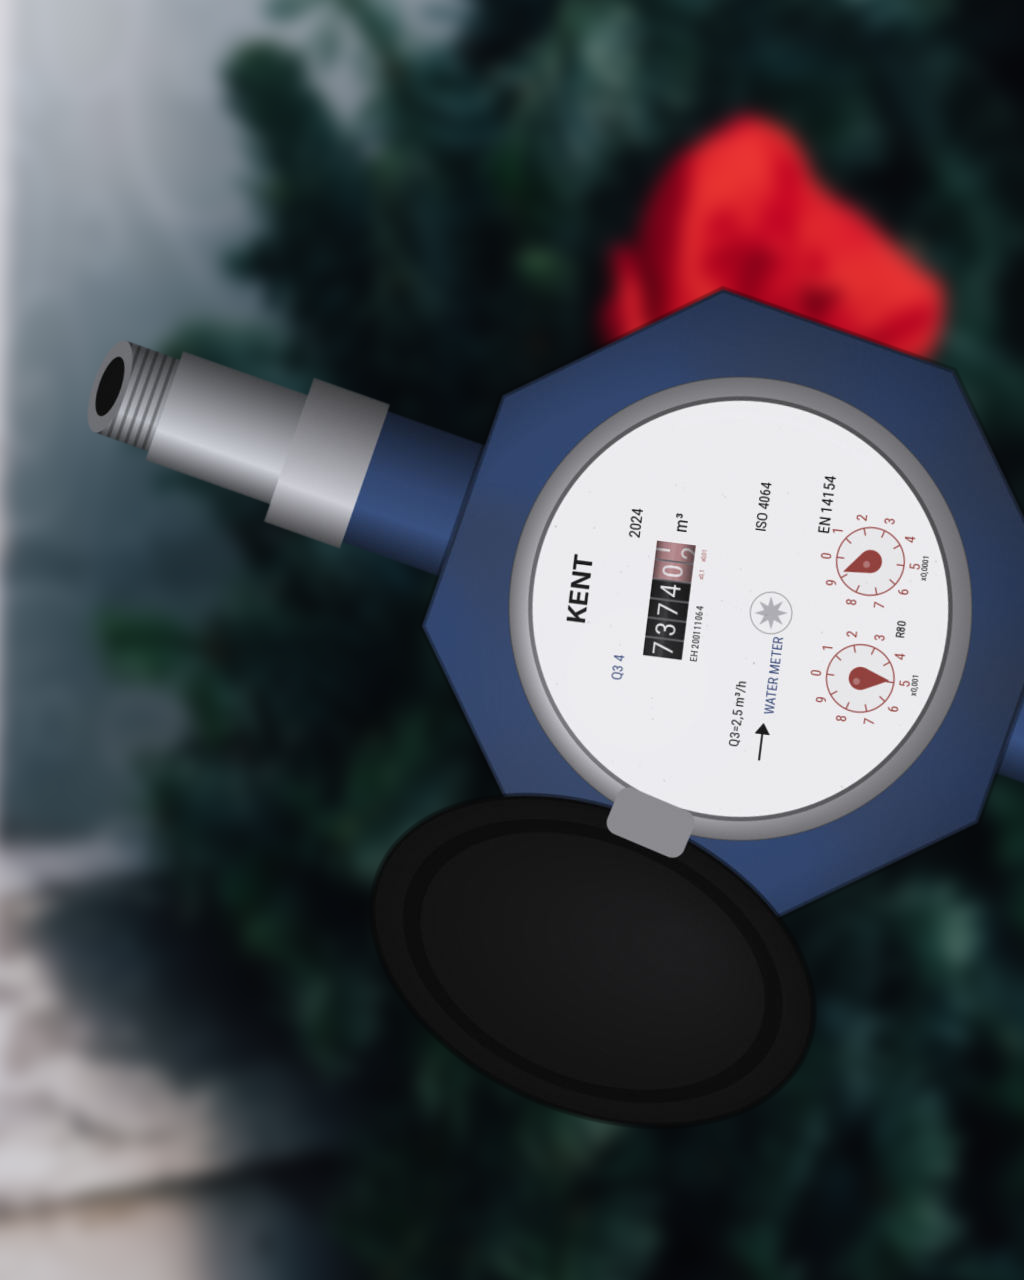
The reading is 7374.0149 m³
